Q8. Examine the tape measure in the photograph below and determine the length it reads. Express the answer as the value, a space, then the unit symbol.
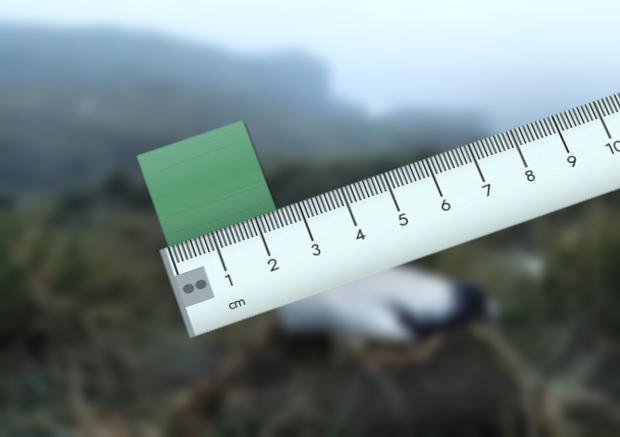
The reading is 2.5 cm
